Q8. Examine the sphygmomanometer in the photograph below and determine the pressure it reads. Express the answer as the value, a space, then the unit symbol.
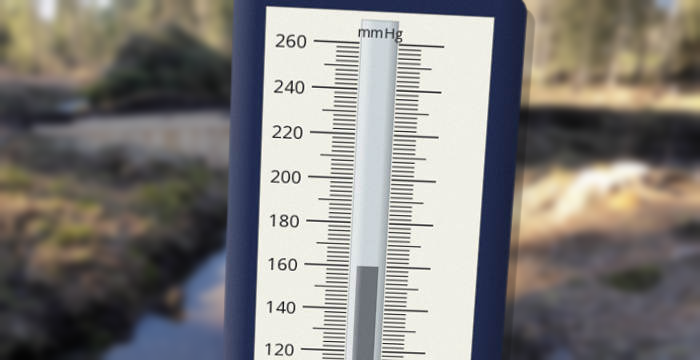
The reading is 160 mmHg
